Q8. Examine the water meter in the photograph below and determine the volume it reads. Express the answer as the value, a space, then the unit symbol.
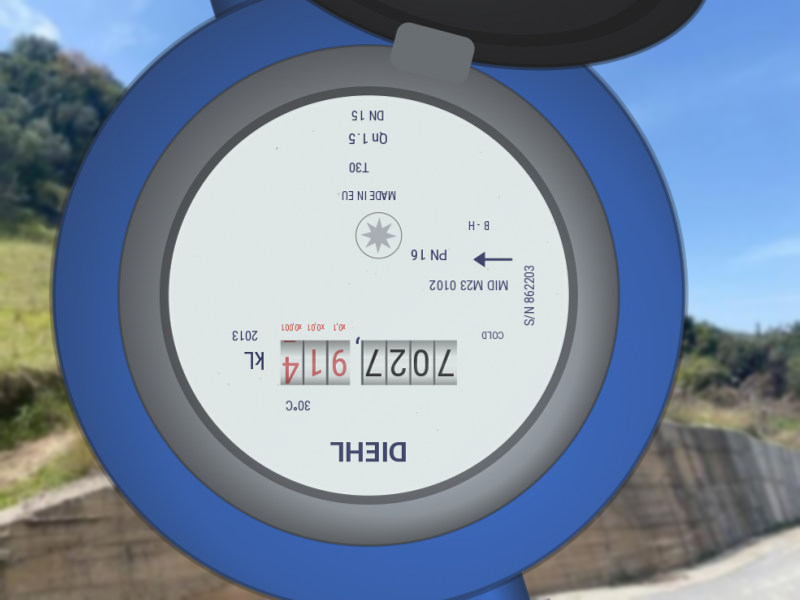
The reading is 7027.914 kL
